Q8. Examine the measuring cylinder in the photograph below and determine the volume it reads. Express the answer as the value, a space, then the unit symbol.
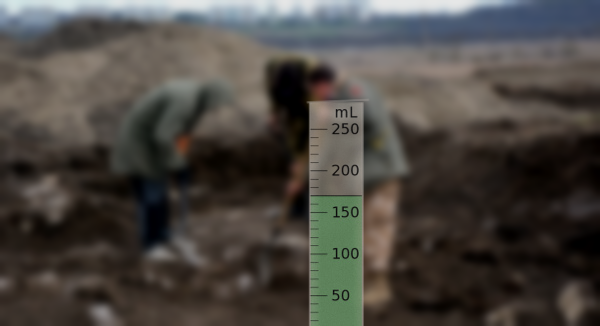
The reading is 170 mL
